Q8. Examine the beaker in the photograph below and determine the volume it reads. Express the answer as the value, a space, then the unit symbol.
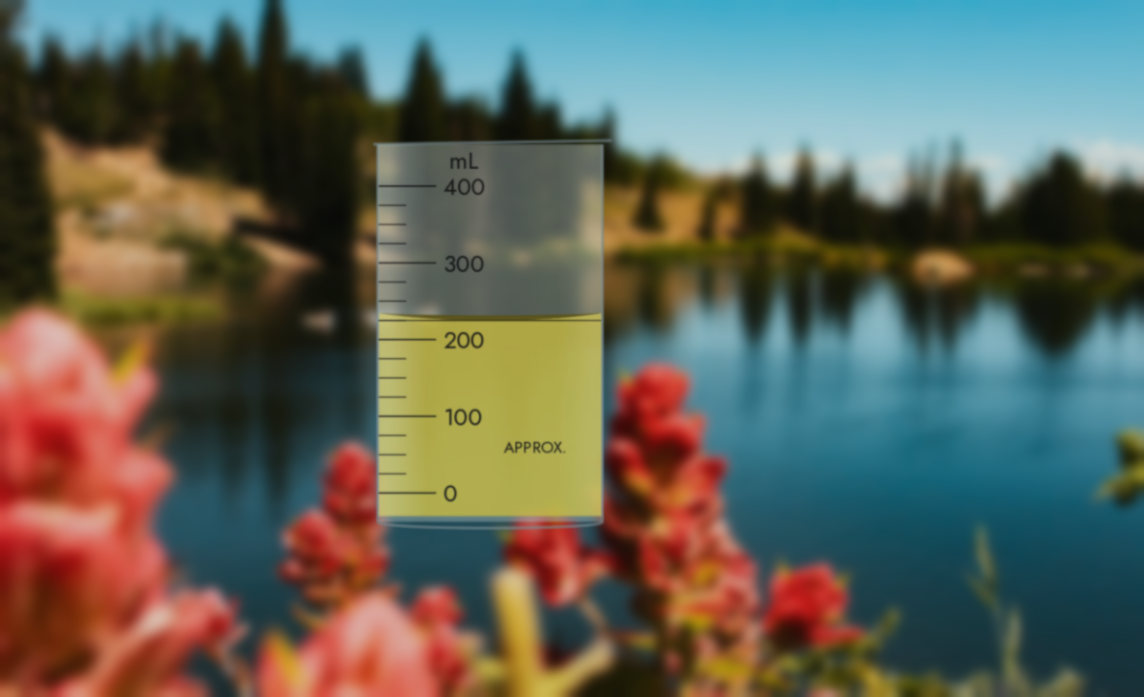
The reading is 225 mL
